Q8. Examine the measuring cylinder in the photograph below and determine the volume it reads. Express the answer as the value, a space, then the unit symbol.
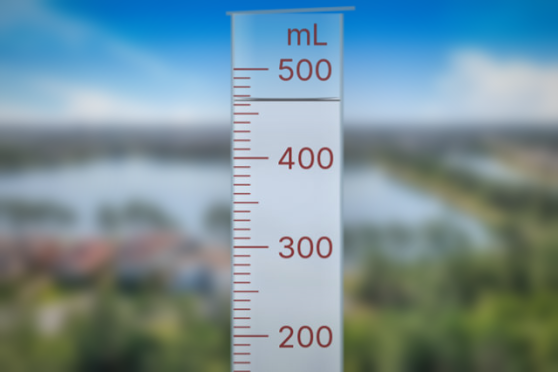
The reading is 465 mL
